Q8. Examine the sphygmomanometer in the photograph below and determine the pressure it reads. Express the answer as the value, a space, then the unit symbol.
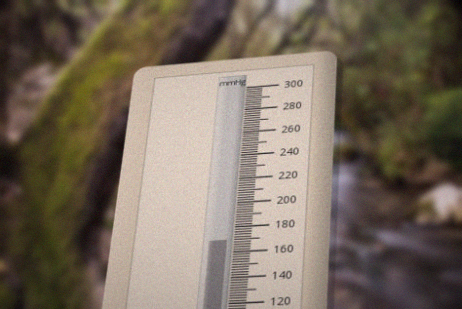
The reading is 170 mmHg
